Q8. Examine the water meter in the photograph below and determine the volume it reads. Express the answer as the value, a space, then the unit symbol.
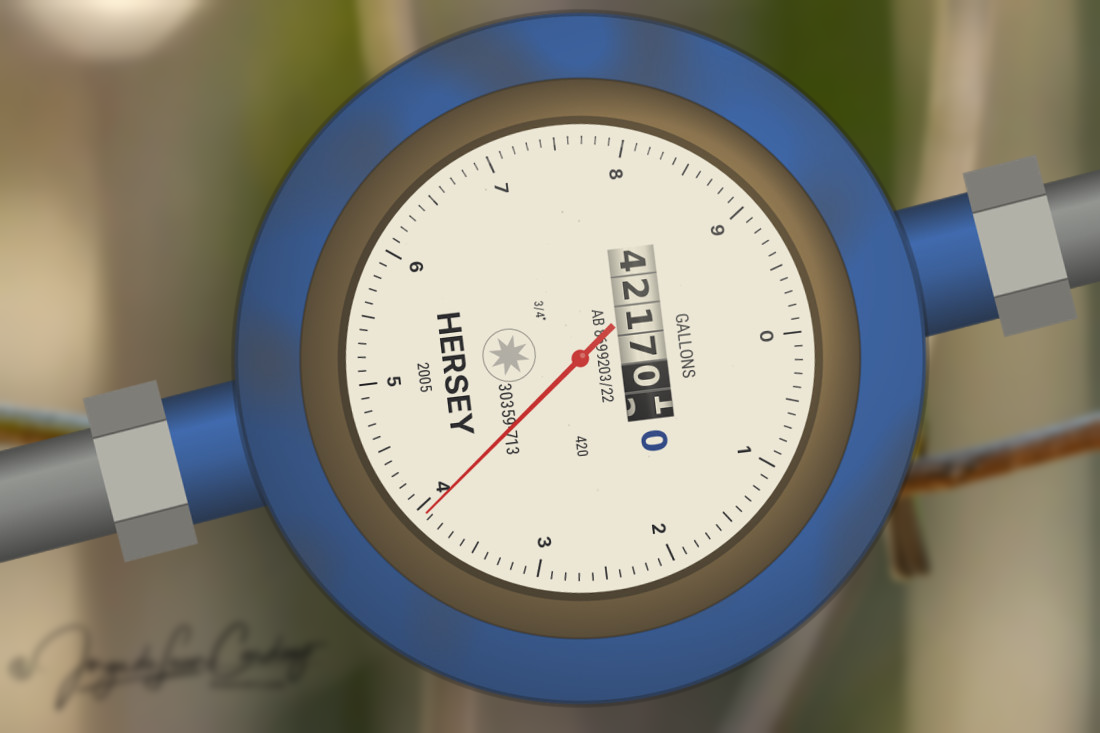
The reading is 4217013.9 gal
